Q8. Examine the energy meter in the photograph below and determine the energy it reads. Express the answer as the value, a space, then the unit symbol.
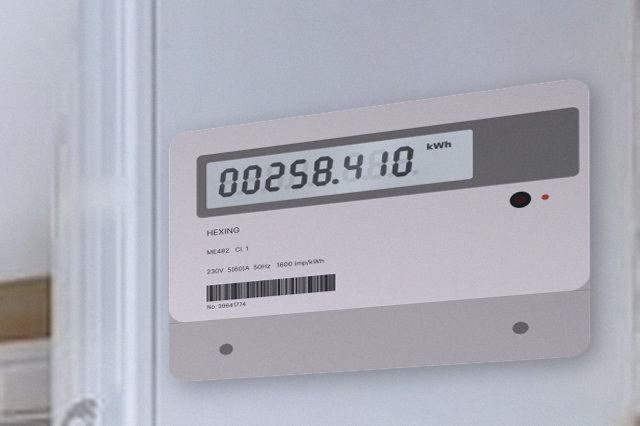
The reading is 258.410 kWh
